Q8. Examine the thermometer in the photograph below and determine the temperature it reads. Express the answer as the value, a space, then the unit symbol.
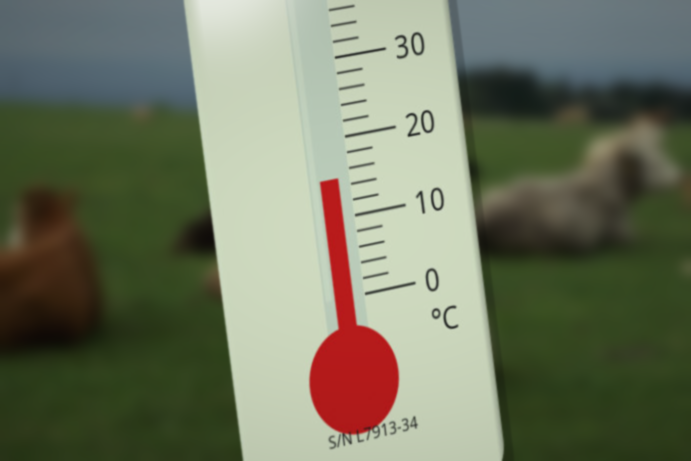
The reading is 15 °C
